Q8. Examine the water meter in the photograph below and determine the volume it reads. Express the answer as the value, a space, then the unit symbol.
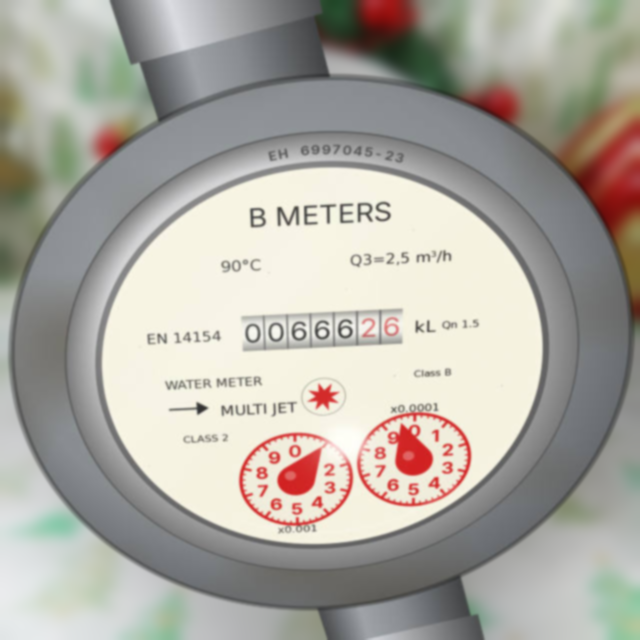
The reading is 666.2609 kL
